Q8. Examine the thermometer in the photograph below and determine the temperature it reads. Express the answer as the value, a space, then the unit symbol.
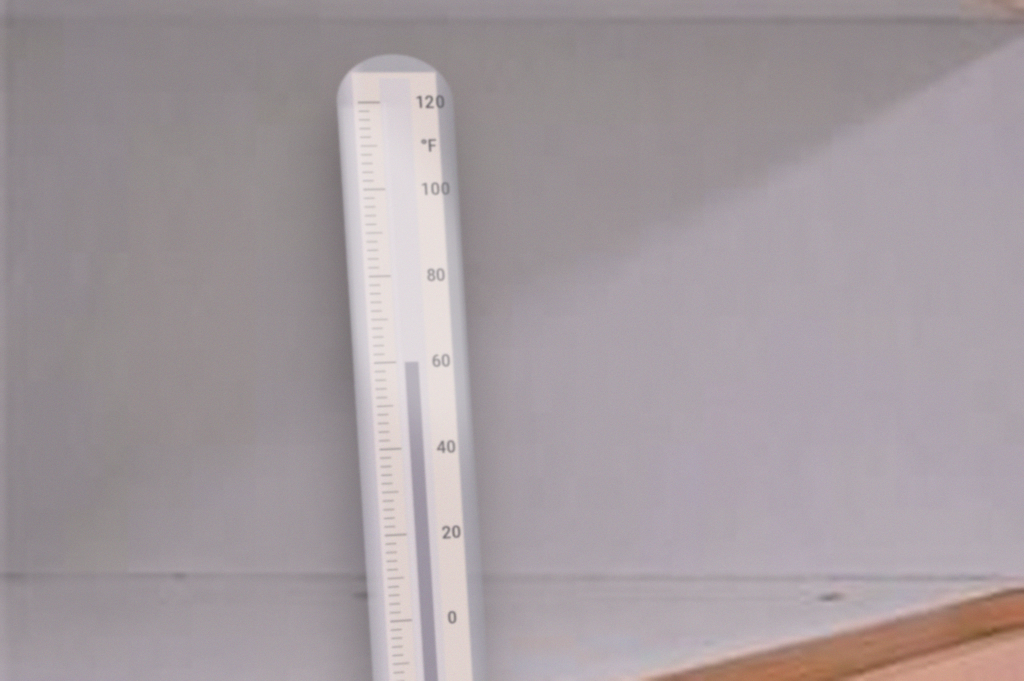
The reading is 60 °F
